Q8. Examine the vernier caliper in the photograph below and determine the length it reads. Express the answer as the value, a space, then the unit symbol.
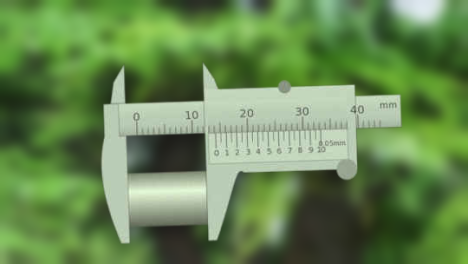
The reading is 14.2 mm
